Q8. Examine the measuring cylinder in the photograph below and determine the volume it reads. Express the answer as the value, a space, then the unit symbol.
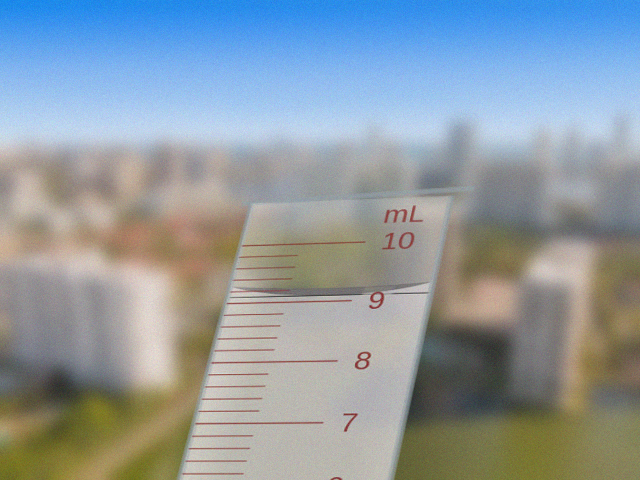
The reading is 9.1 mL
